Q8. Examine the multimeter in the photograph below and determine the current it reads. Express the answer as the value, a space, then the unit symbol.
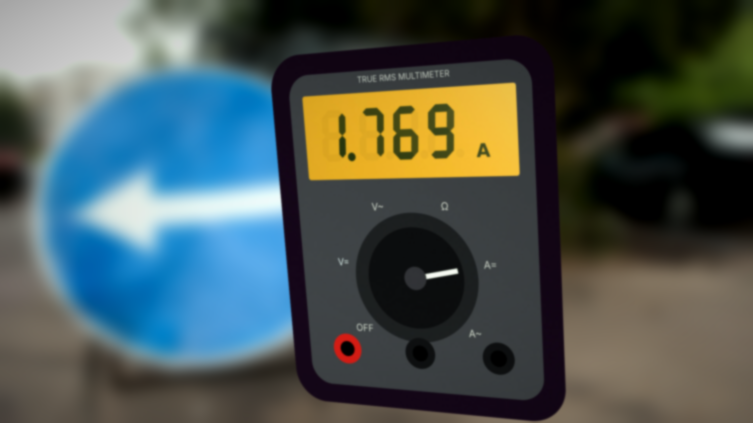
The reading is 1.769 A
